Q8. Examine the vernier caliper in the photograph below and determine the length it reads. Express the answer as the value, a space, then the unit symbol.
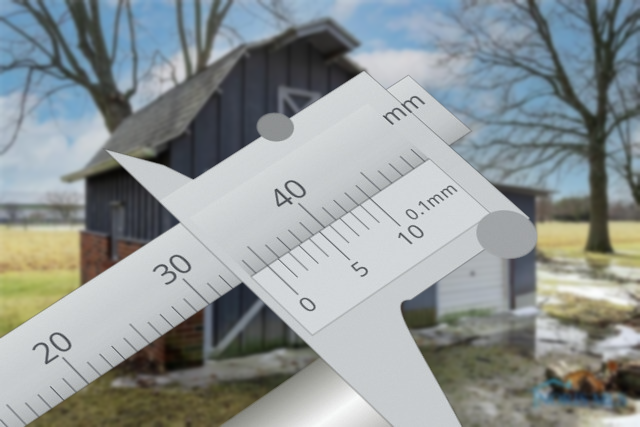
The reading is 35.0 mm
